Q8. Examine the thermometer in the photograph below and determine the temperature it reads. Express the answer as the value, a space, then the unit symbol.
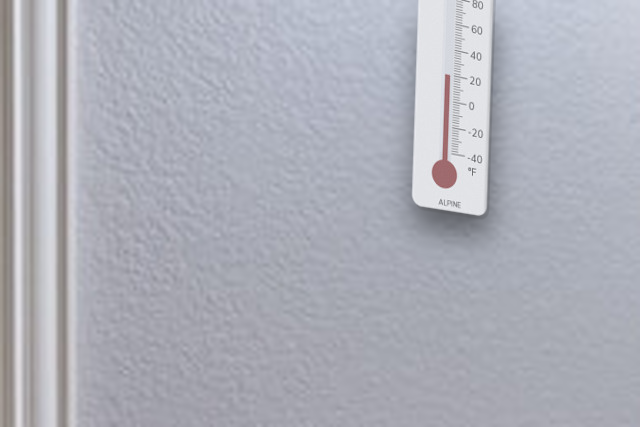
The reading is 20 °F
